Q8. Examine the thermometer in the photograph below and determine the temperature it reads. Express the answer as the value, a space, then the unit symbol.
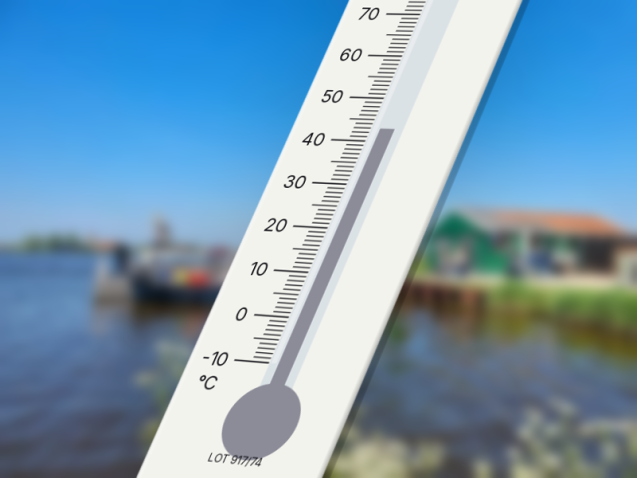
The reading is 43 °C
